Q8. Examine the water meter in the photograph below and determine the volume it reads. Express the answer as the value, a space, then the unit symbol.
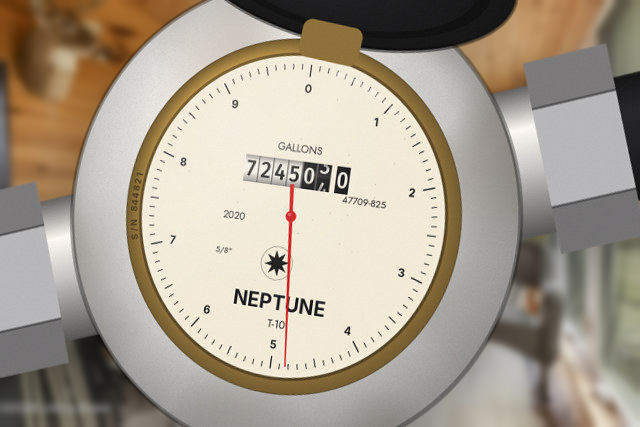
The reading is 7245034.8 gal
